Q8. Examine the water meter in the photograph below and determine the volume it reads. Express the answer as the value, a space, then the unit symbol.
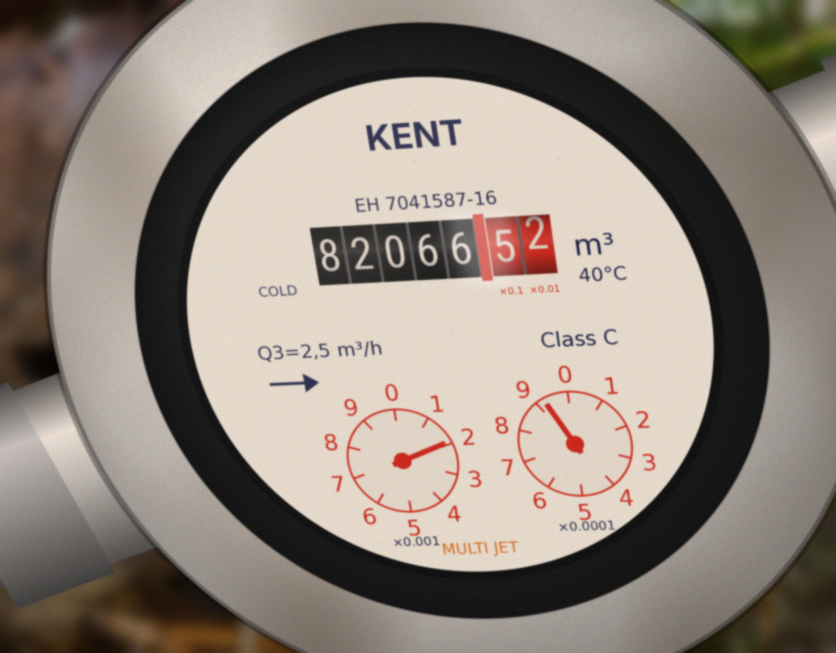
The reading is 82066.5219 m³
